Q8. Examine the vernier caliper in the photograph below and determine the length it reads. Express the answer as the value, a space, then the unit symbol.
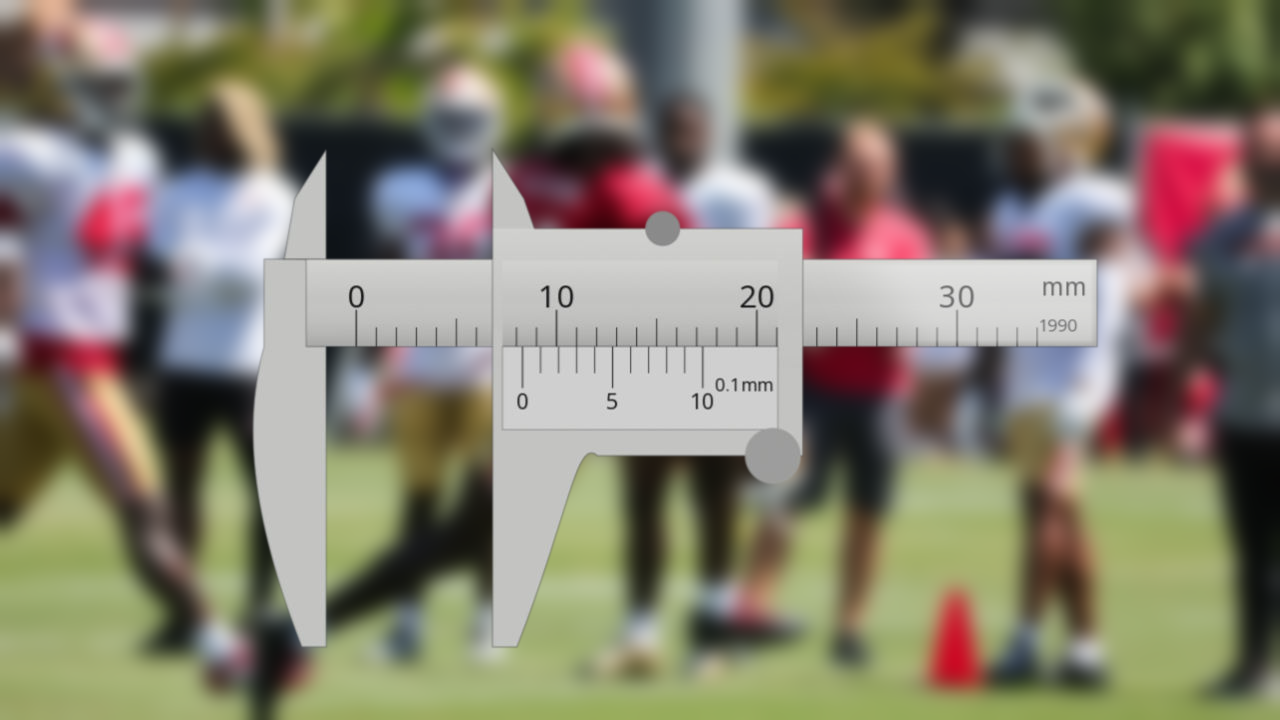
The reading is 8.3 mm
